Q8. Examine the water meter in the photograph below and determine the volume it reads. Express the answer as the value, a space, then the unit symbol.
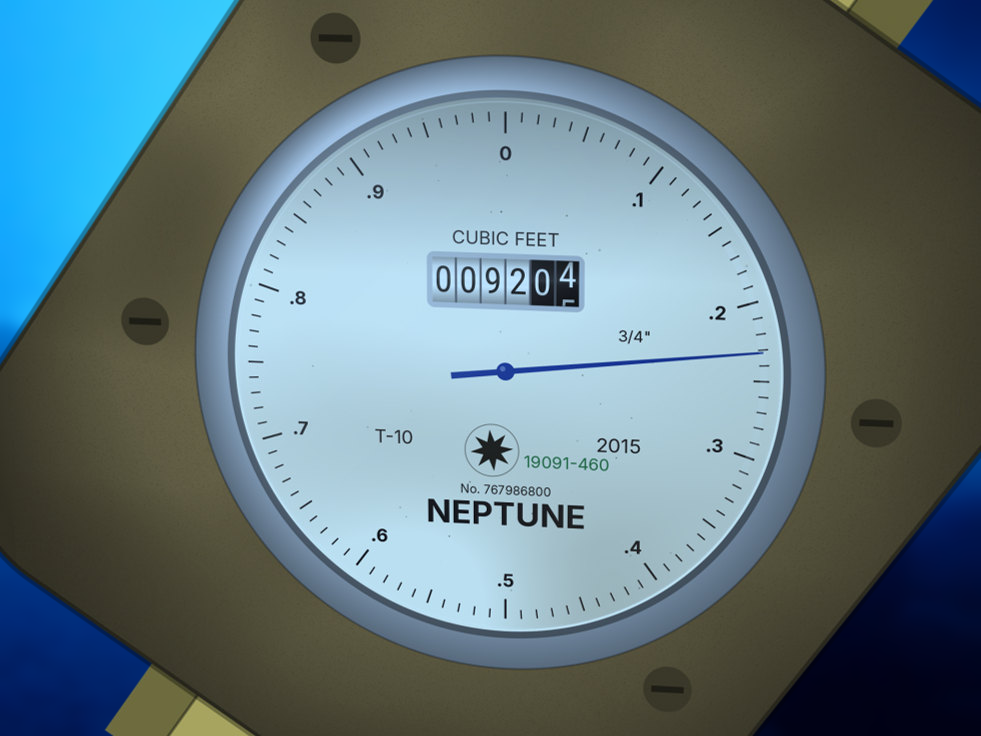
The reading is 9204.23 ft³
